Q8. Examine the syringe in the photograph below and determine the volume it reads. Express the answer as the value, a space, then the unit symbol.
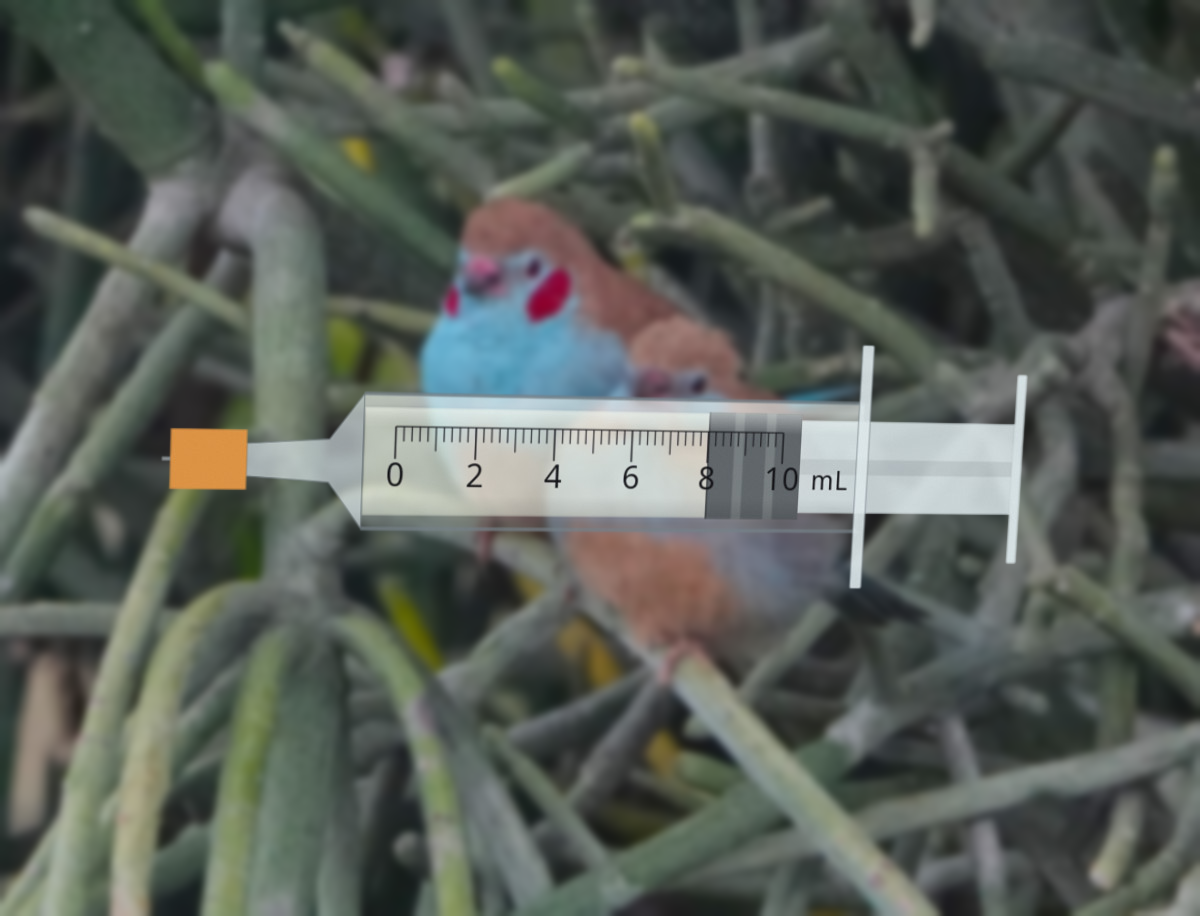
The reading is 8 mL
